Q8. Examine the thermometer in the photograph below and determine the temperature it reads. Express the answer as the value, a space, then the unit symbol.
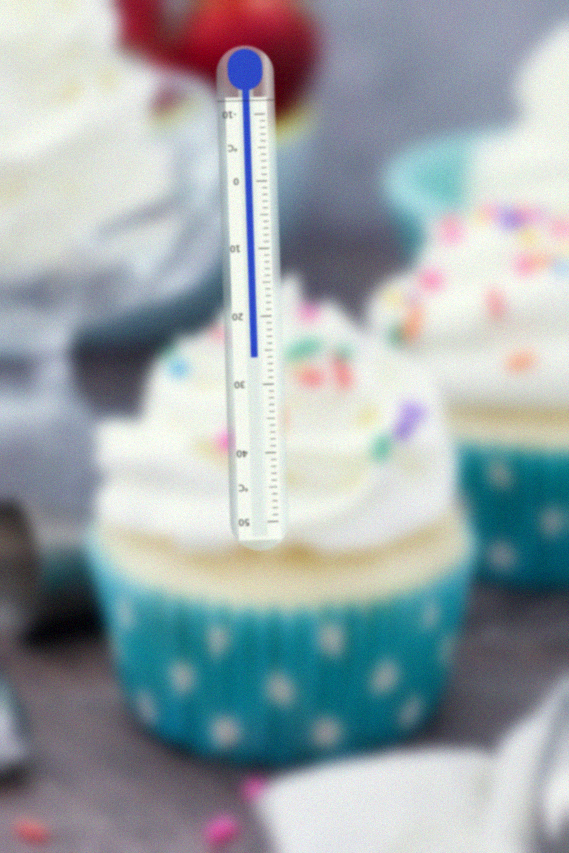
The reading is 26 °C
